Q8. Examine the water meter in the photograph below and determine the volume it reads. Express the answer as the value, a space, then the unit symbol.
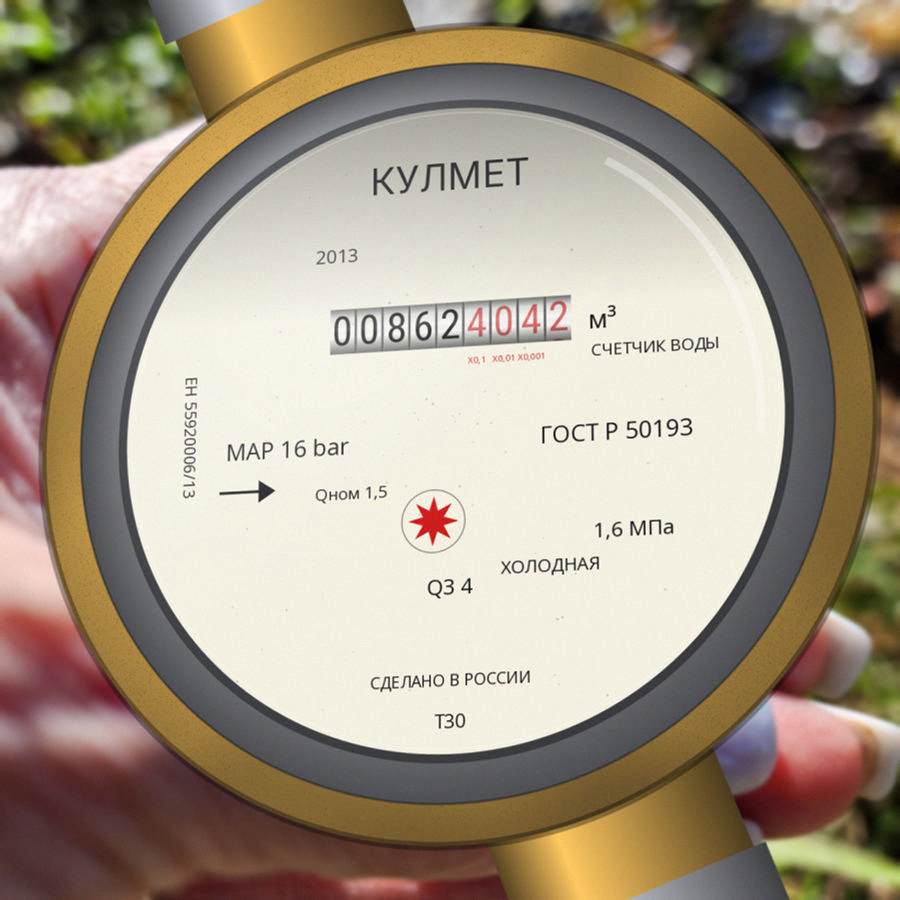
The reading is 862.4042 m³
